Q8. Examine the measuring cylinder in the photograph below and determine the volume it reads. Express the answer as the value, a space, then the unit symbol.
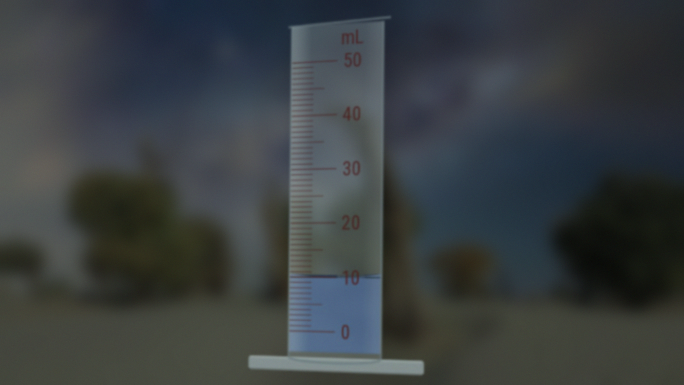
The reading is 10 mL
